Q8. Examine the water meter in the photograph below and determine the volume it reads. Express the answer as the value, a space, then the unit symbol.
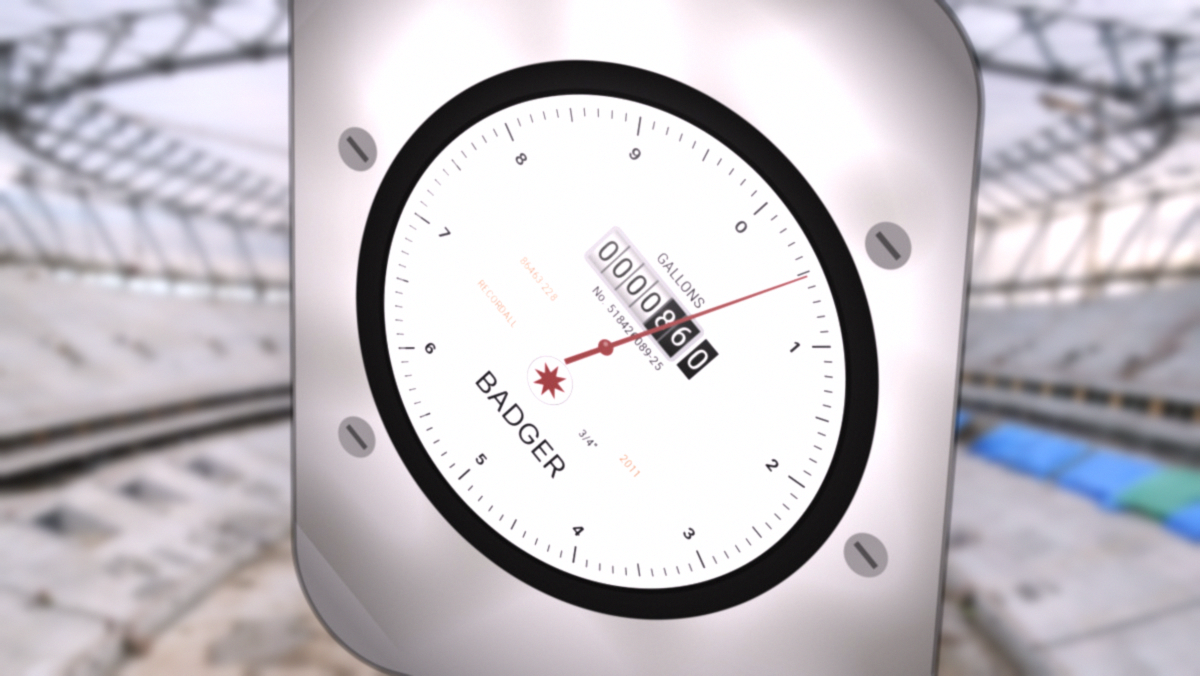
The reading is 860.5 gal
